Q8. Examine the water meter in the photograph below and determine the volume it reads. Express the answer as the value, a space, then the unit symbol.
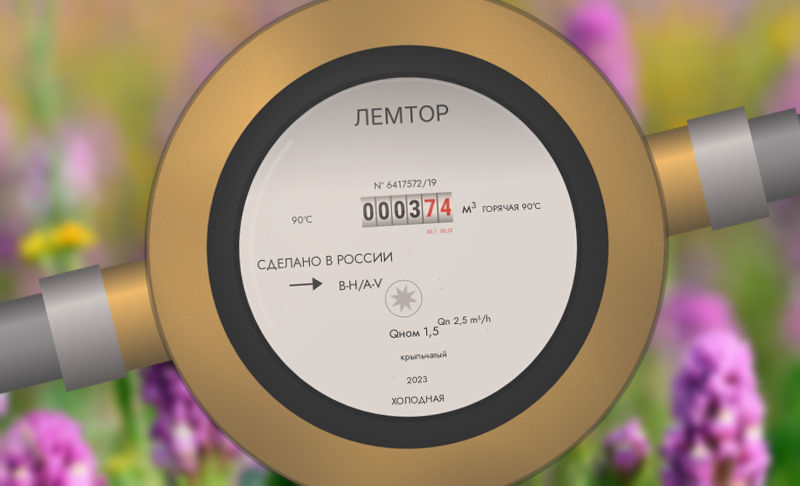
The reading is 3.74 m³
